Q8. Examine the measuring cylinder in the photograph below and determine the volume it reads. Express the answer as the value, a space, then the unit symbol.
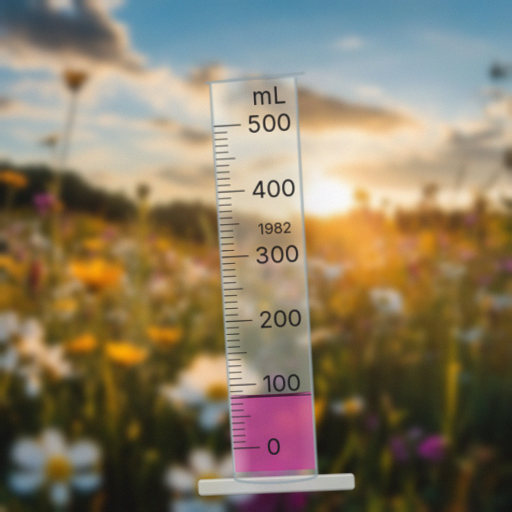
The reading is 80 mL
